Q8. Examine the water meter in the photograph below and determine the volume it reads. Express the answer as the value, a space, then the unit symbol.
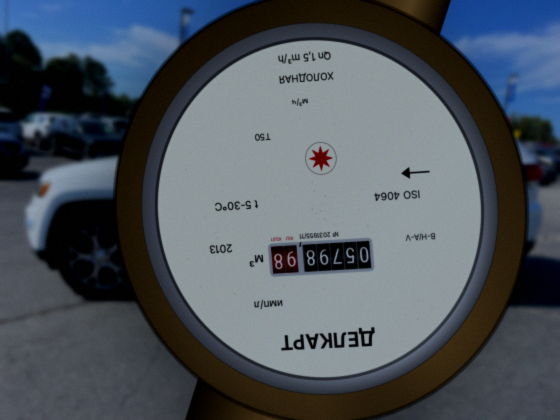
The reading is 5798.98 m³
